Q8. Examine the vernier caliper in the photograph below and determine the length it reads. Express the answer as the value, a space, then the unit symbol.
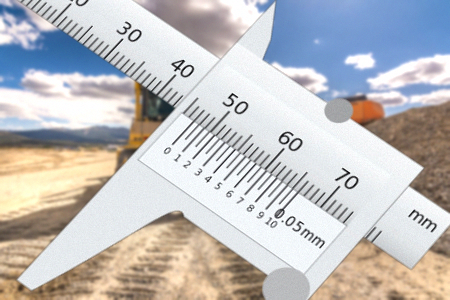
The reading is 47.0 mm
